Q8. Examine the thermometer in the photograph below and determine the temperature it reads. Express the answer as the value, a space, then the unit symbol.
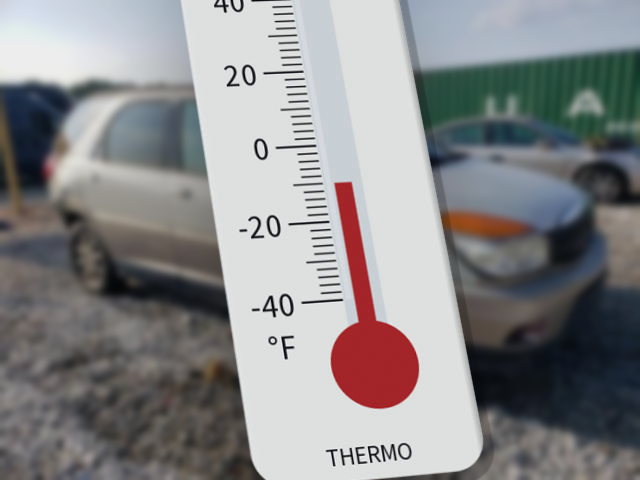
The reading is -10 °F
